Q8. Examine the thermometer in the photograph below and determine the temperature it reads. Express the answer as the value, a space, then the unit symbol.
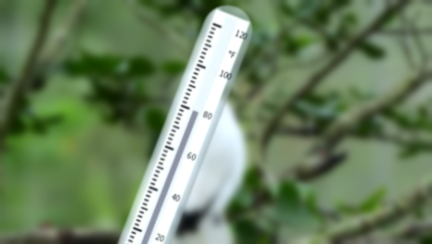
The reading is 80 °F
